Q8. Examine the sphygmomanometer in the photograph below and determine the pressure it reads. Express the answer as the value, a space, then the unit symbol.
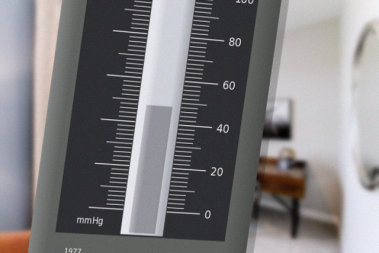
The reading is 48 mmHg
